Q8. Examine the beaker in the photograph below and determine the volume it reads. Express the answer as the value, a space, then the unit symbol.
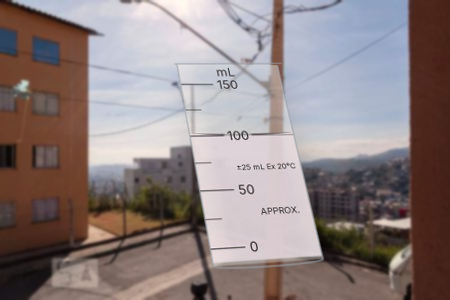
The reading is 100 mL
